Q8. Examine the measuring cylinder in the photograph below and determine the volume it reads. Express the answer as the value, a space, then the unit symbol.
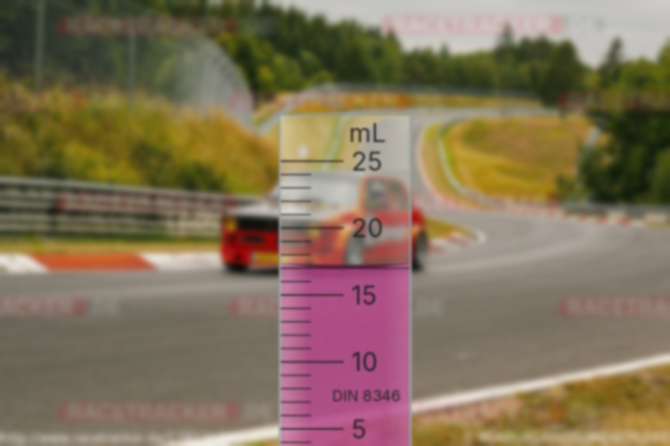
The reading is 17 mL
